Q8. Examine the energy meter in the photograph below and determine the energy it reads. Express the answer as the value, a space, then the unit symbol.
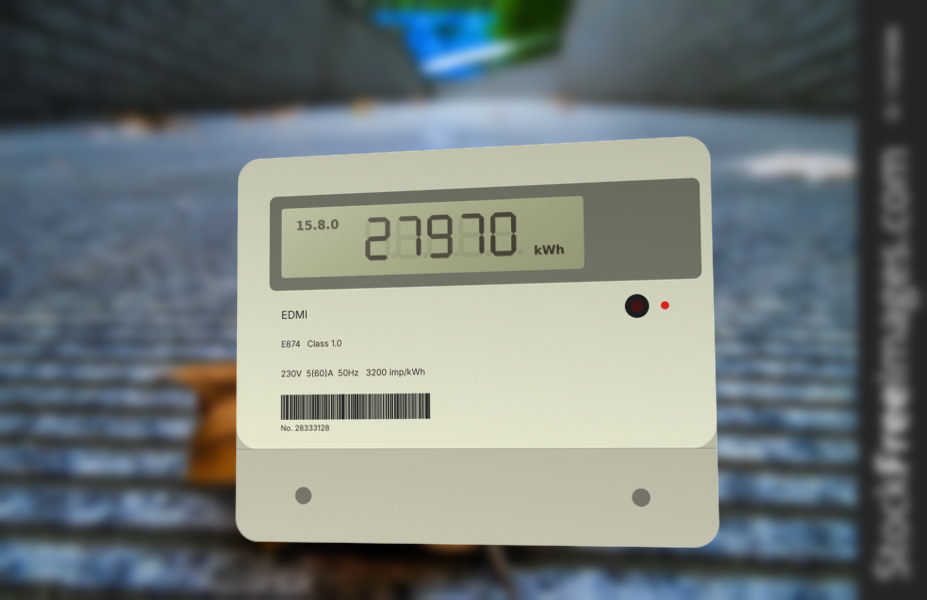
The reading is 27970 kWh
